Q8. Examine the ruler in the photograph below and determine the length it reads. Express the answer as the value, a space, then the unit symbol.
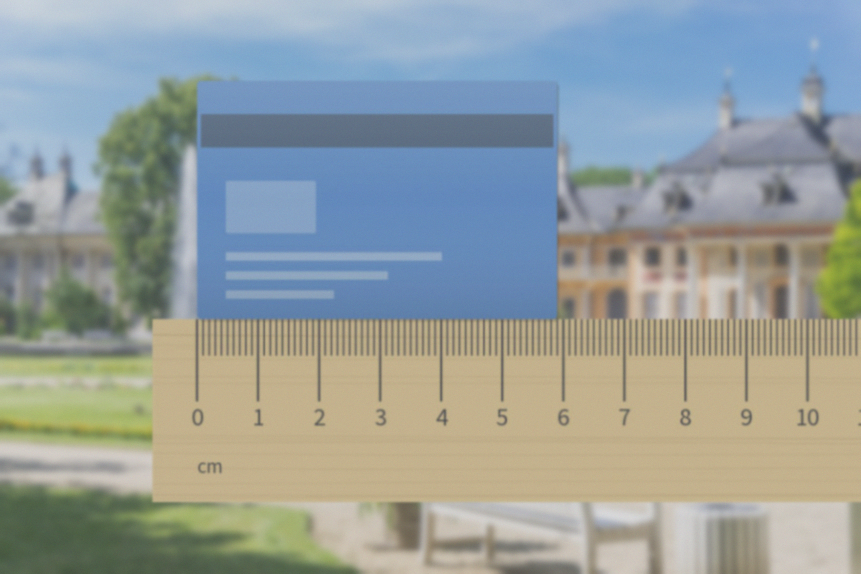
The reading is 5.9 cm
